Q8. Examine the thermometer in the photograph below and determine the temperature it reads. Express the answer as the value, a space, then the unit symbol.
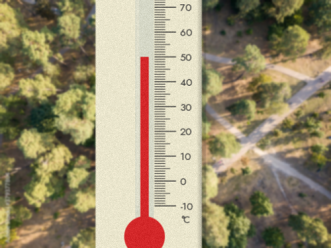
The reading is 50 °C
